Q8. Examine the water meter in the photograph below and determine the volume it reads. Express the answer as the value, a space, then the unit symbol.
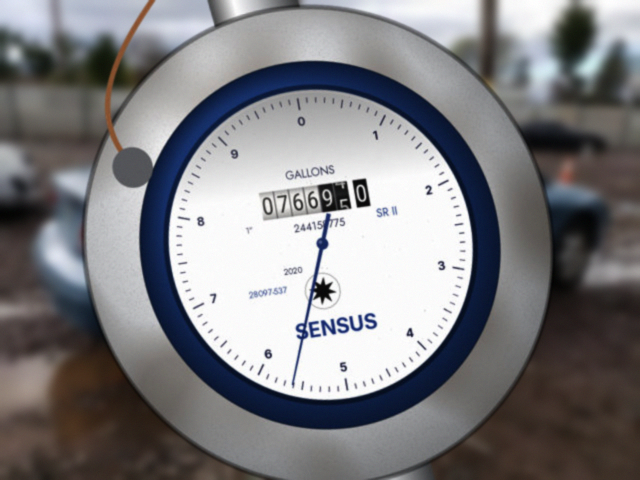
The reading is 766945.6 gal
